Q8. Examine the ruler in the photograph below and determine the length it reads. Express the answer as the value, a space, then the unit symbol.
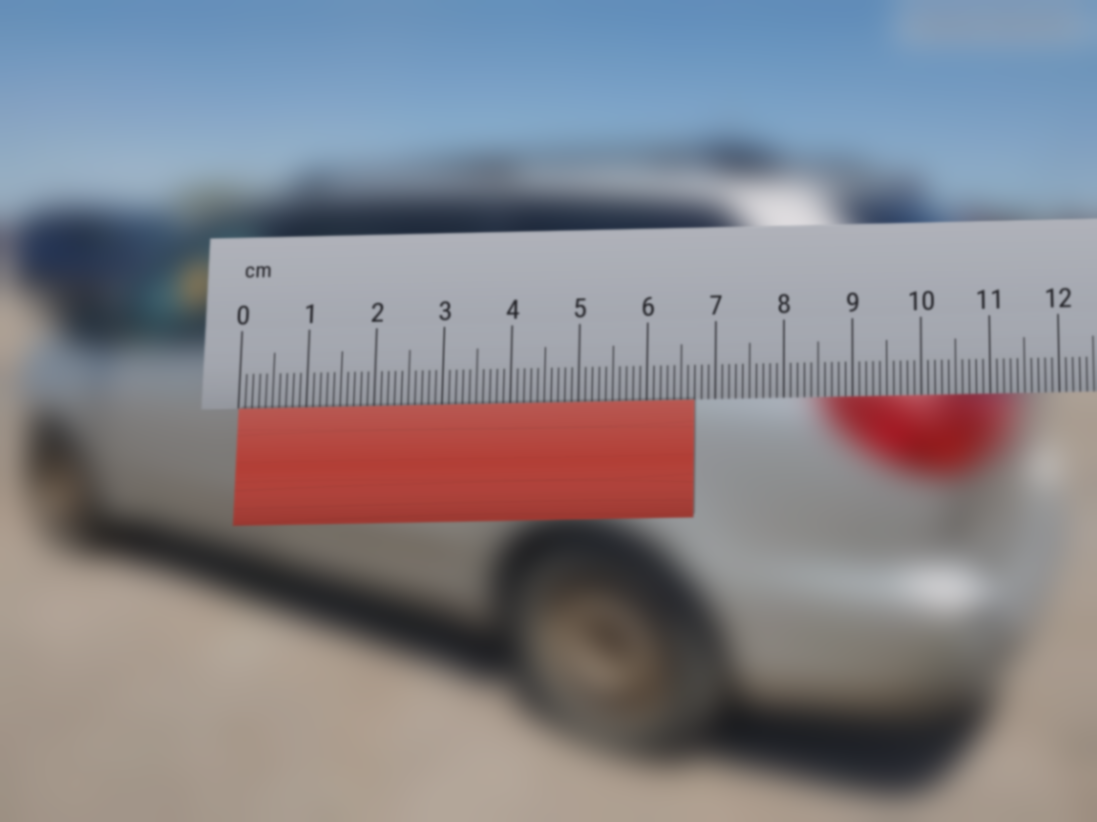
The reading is 6.7 cm
